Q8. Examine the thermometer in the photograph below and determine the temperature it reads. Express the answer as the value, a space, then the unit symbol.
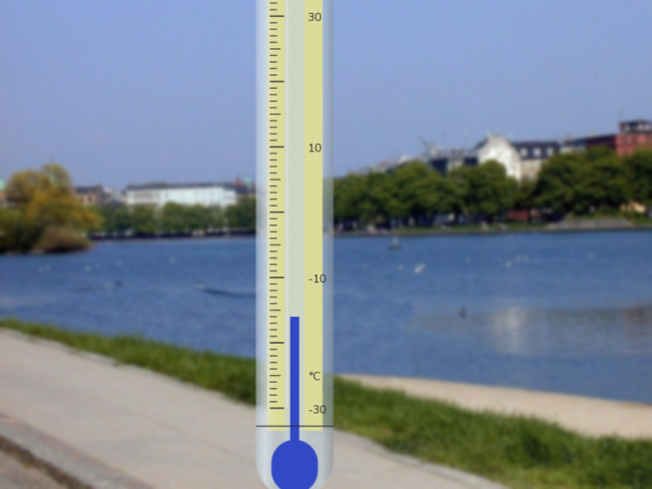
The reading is -16 °C
